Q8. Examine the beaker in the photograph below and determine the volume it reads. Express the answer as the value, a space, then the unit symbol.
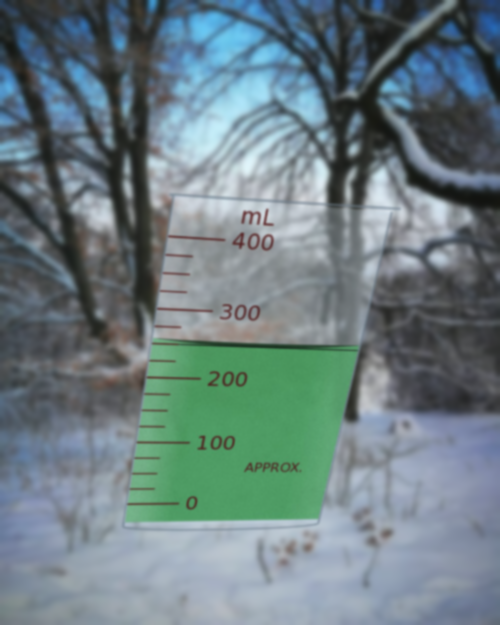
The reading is 250 mL
